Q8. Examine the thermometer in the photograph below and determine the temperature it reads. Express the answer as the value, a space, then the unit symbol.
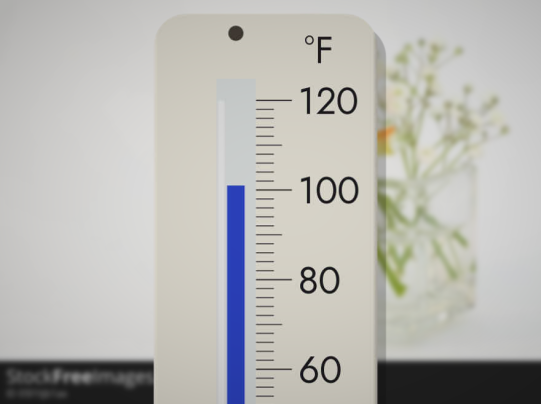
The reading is 101 °F
